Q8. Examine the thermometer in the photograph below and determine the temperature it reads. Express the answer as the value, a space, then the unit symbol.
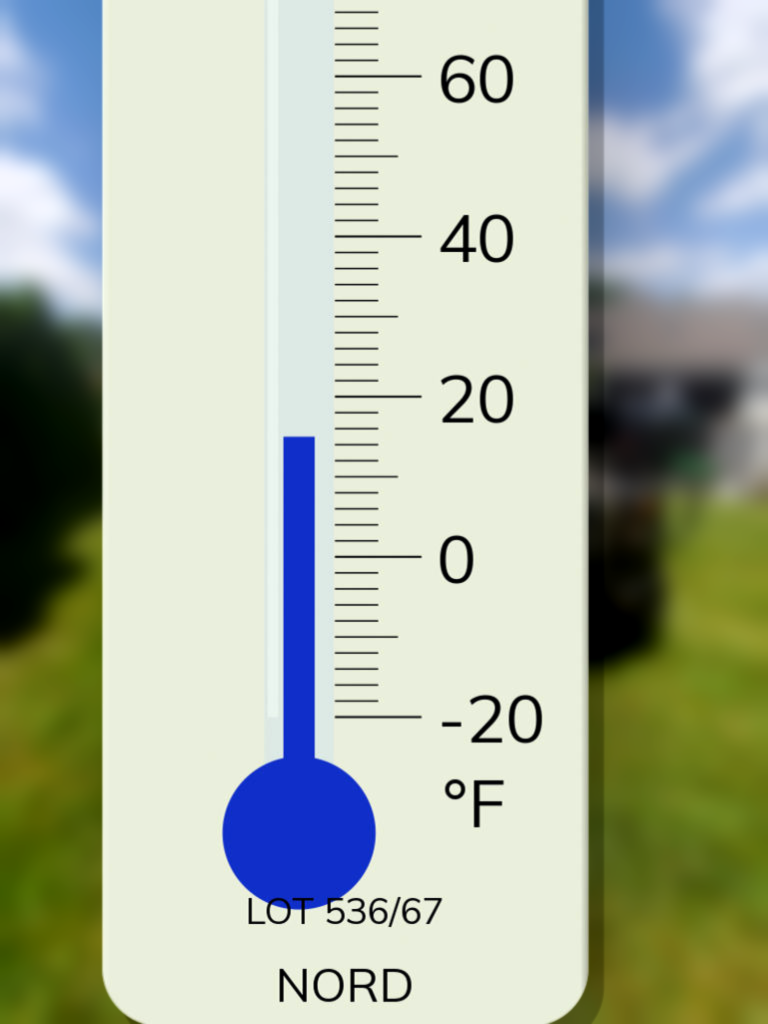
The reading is 15 °F
